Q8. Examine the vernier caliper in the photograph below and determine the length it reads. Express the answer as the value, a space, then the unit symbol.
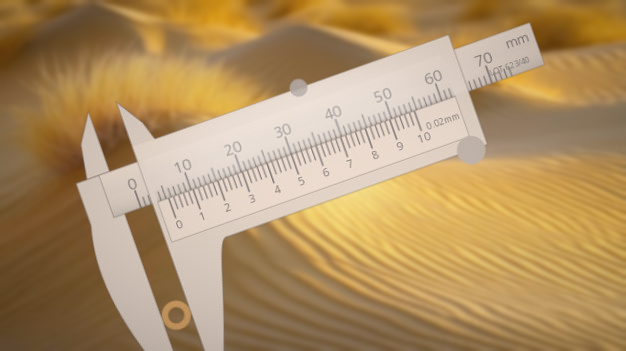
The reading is 5.5 mm
